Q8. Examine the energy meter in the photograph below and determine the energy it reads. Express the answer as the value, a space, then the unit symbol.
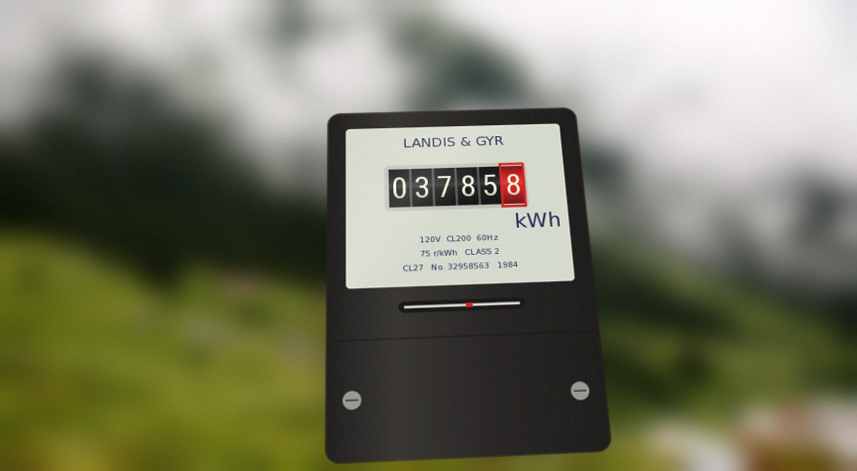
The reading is 3785.8 kWh
